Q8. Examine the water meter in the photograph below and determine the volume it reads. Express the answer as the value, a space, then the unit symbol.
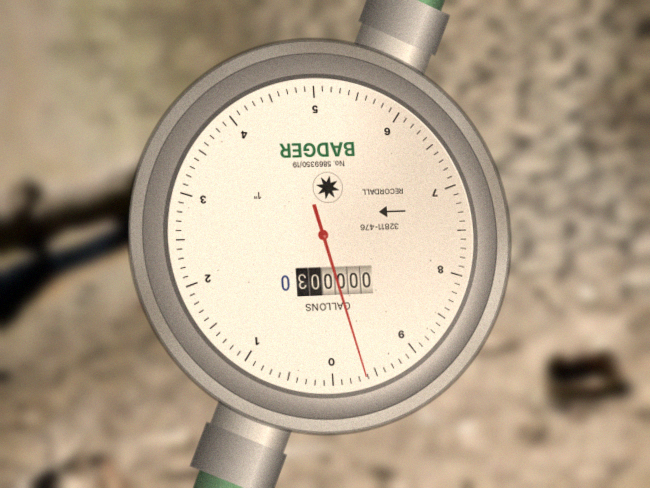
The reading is 29.6 gal
